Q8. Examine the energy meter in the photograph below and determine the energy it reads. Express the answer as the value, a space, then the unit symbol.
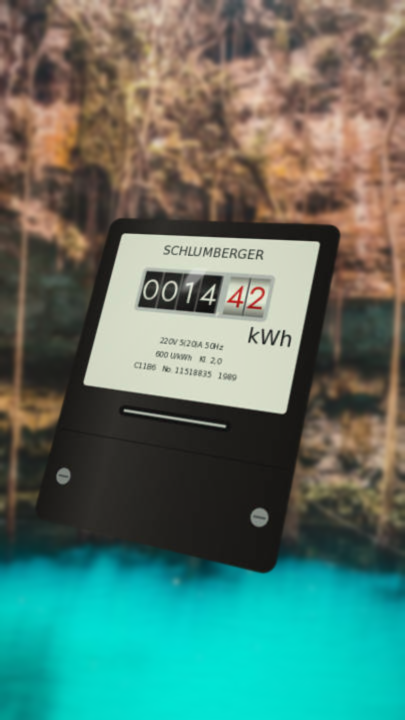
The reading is 14.42 kWh
